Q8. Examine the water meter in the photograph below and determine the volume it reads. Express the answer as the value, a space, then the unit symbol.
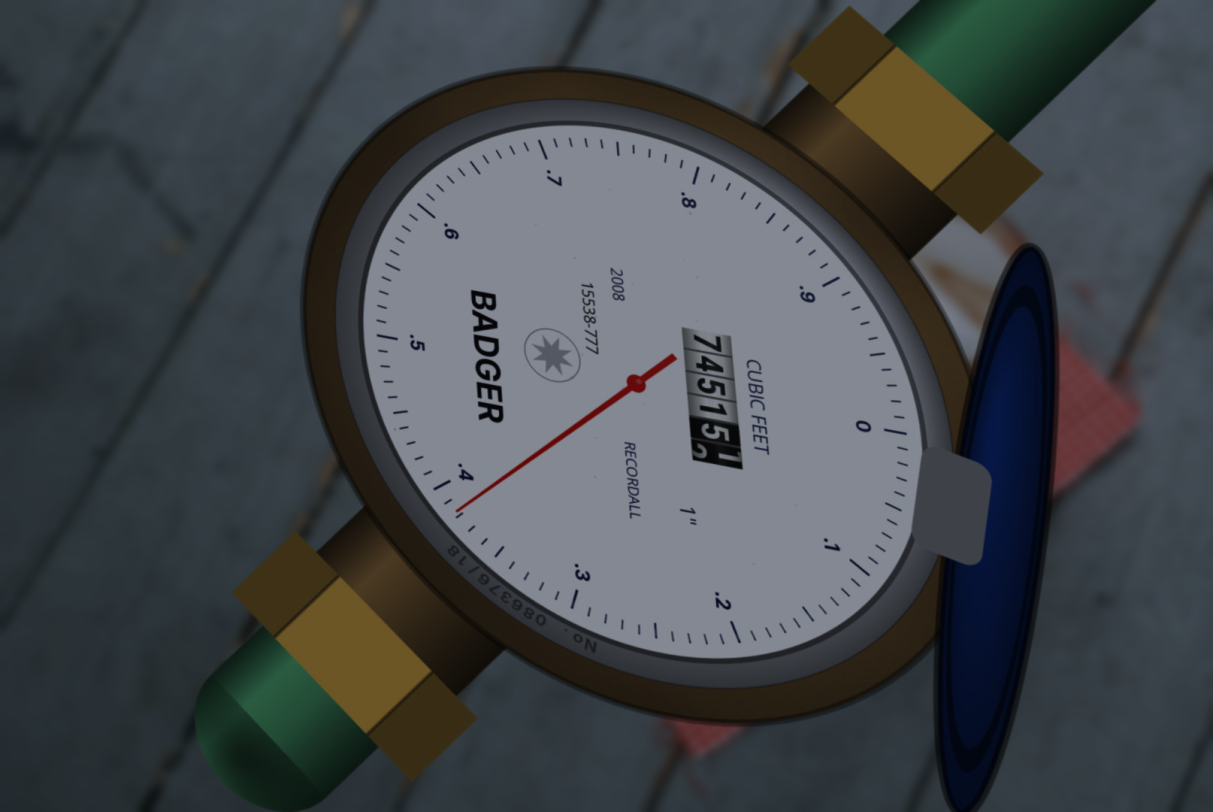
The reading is 745151.38 ft³
